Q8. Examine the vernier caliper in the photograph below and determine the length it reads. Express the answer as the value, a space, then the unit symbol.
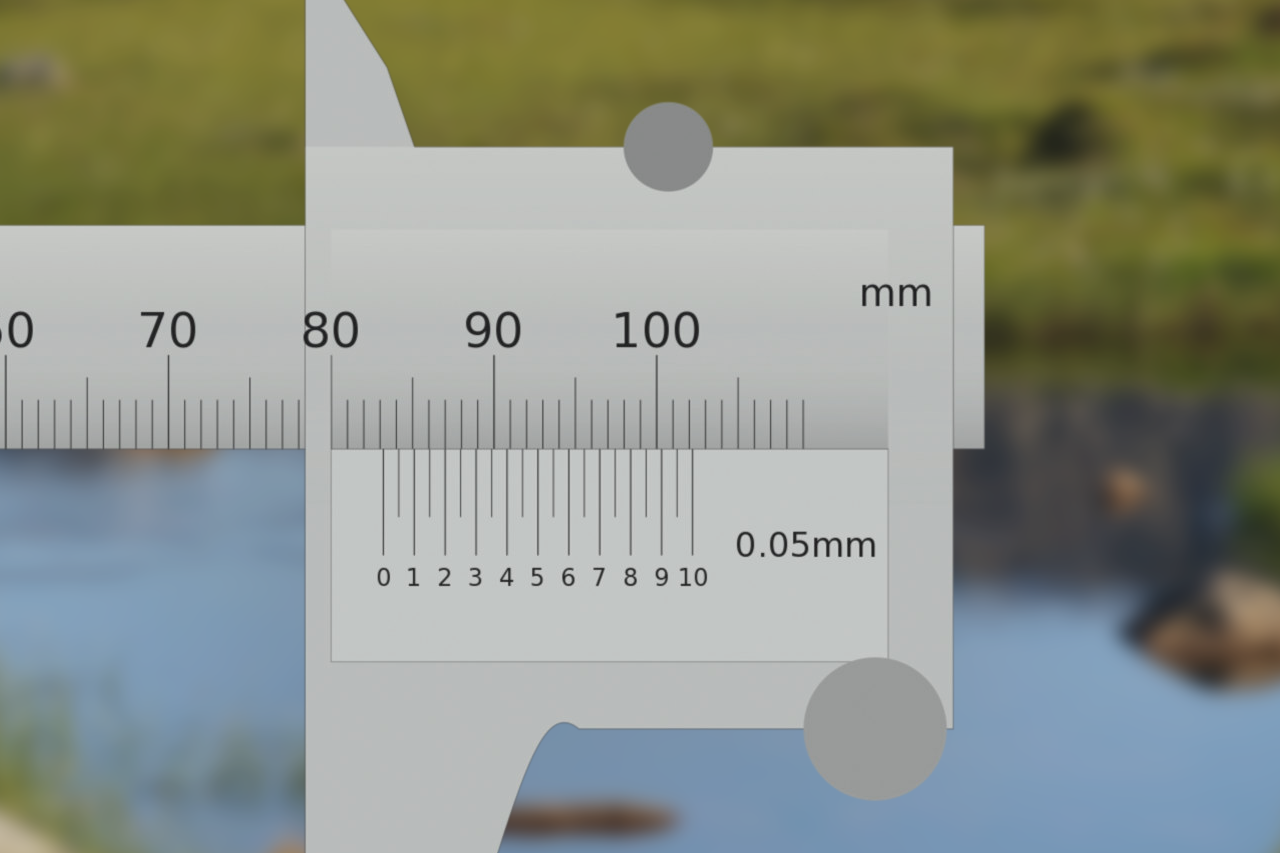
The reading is 83.2 mm
